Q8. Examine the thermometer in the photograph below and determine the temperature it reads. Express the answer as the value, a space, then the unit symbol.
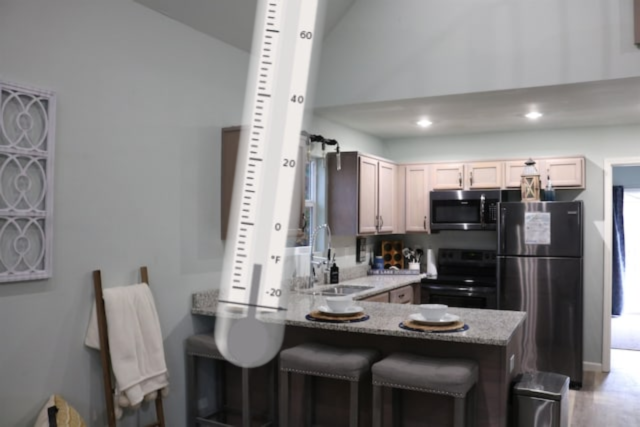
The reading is -12 °F
